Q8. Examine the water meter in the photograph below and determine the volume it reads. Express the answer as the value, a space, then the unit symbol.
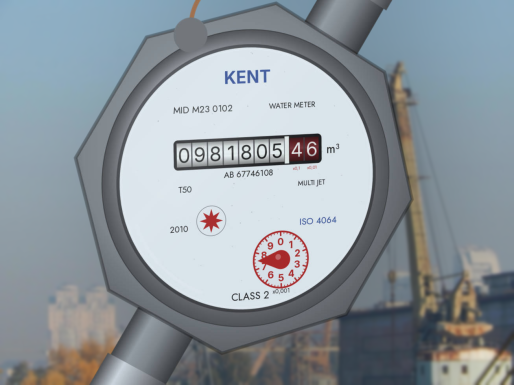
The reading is 981805.467 m³
